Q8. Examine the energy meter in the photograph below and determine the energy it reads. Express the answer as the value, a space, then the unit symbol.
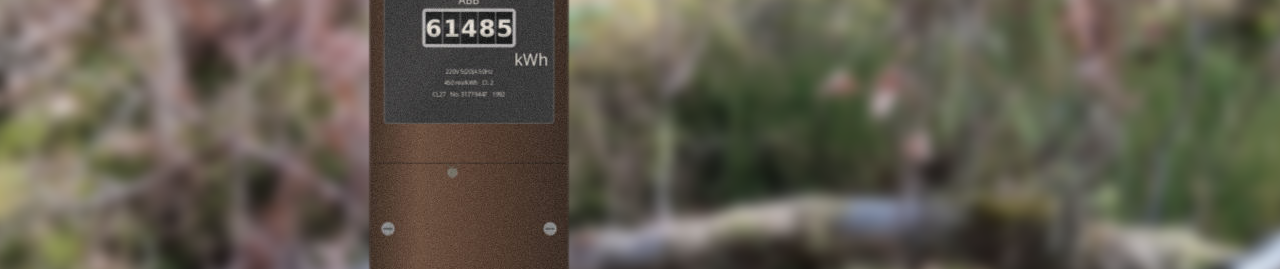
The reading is 61485 kWh
